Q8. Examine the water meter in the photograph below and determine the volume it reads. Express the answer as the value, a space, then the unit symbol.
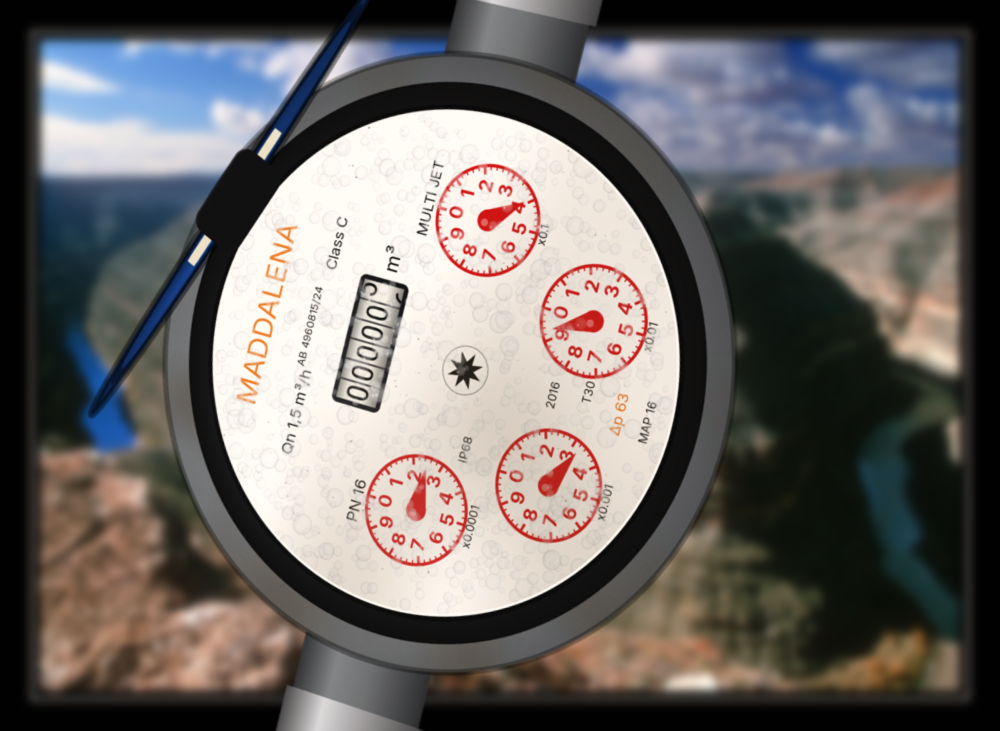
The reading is 5.3932 m³
